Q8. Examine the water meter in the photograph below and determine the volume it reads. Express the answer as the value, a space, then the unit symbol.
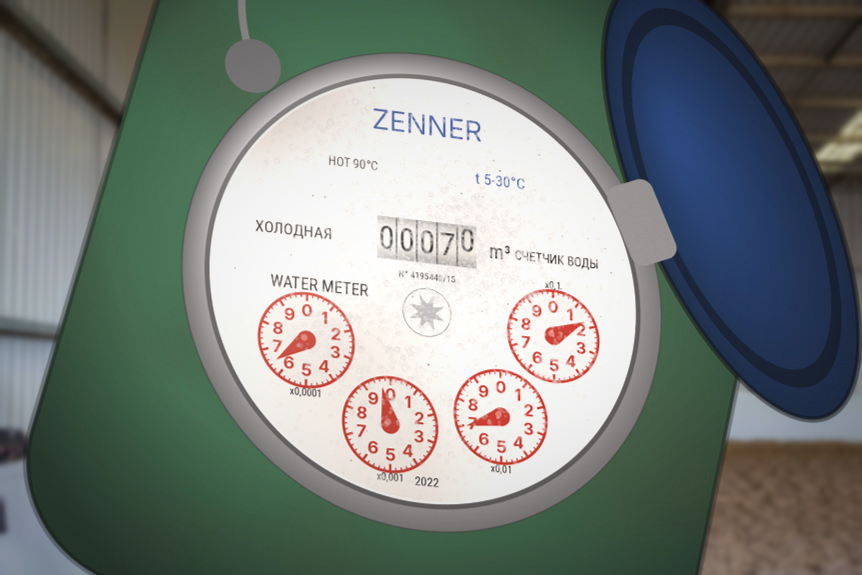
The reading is 70.1696 m³
